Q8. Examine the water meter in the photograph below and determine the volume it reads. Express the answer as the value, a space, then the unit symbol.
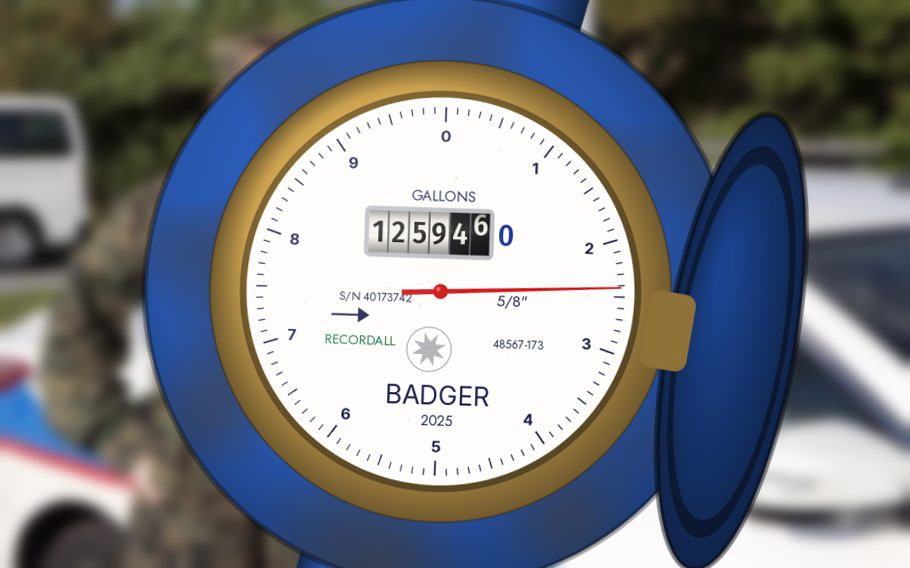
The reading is 1259462.4 gal
